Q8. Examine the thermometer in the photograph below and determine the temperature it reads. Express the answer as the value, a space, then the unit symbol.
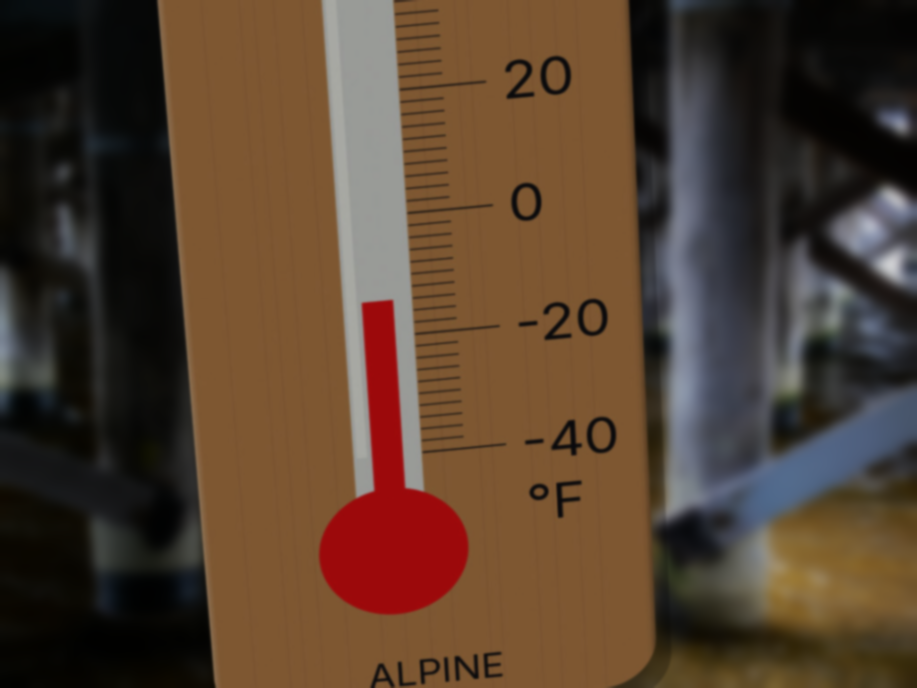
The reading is -14 °F
